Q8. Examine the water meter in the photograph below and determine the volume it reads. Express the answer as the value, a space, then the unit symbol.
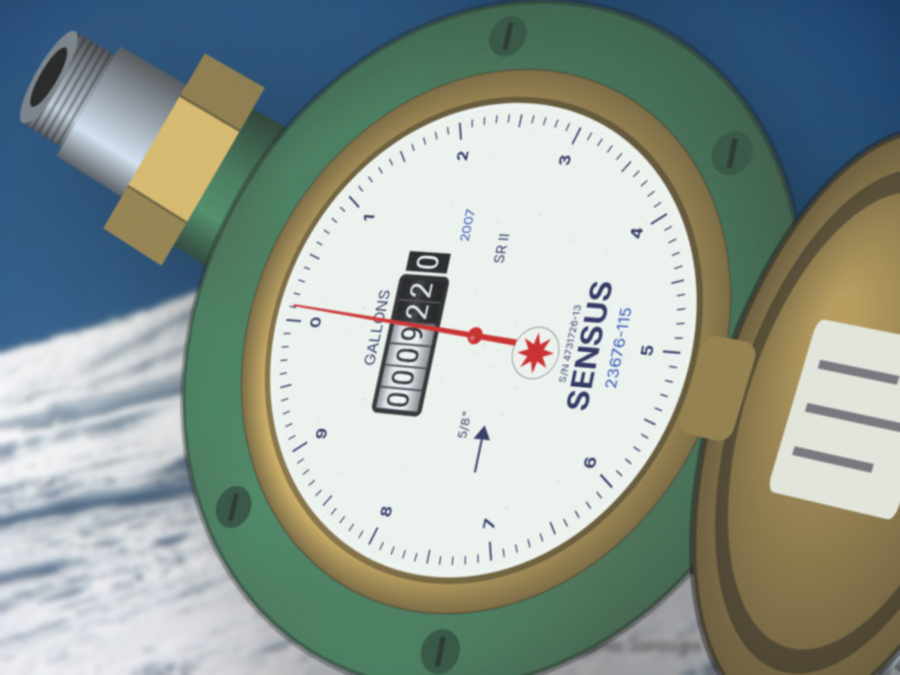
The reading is 9220.1 gal
